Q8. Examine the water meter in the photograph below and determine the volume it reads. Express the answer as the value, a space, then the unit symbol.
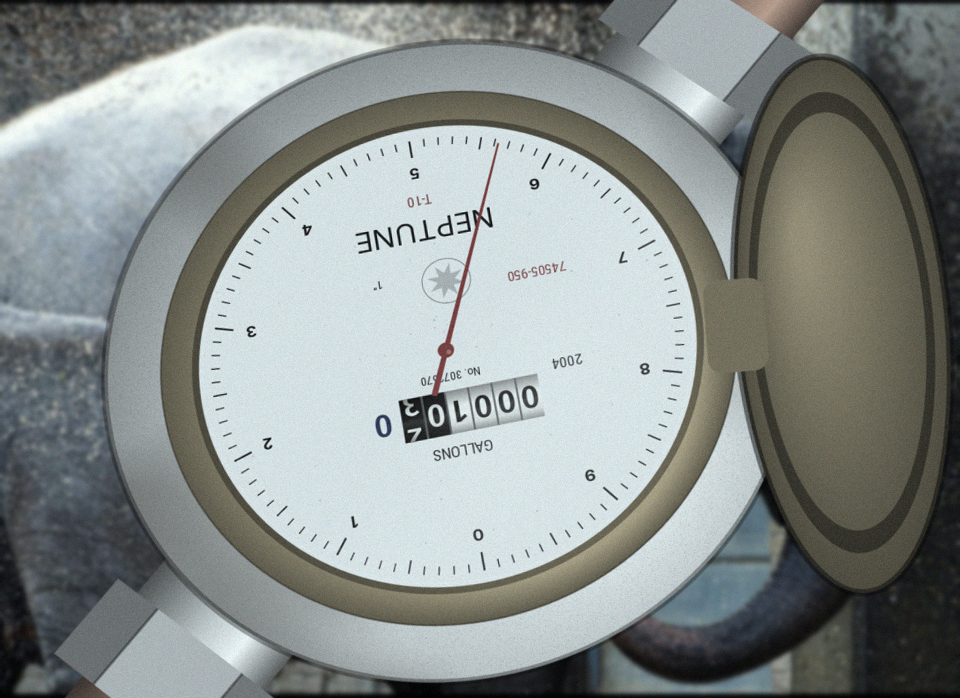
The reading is 1025.6 gal
